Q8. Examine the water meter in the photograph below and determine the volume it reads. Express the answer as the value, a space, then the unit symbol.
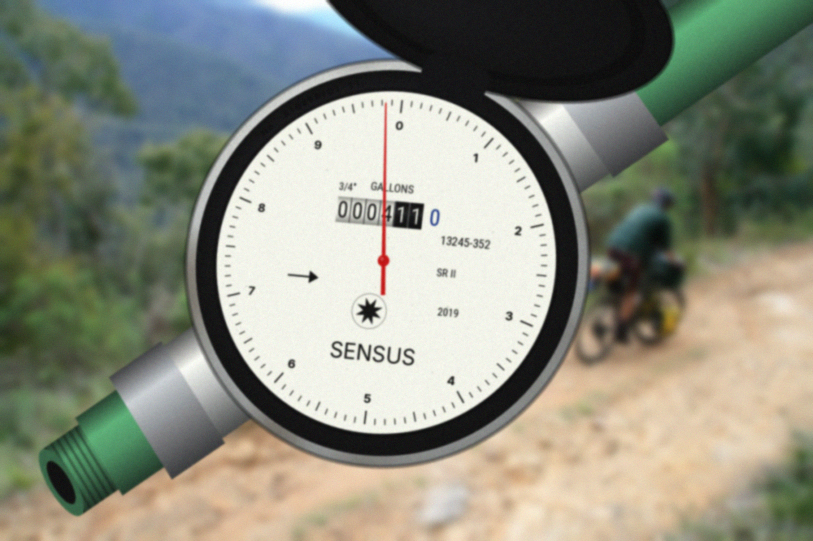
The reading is 4109.8 gal
